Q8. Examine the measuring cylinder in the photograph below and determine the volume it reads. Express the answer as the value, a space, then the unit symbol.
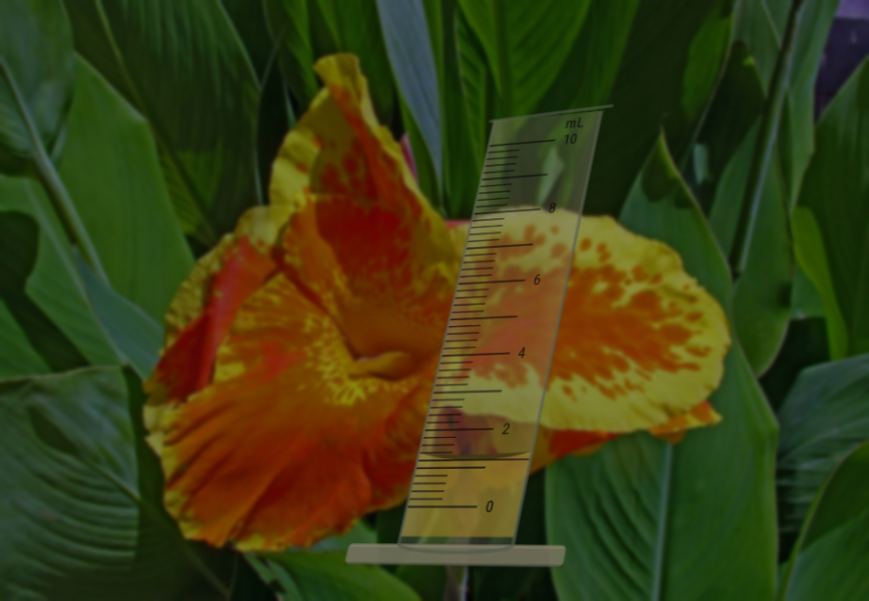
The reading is 1.2 mL
